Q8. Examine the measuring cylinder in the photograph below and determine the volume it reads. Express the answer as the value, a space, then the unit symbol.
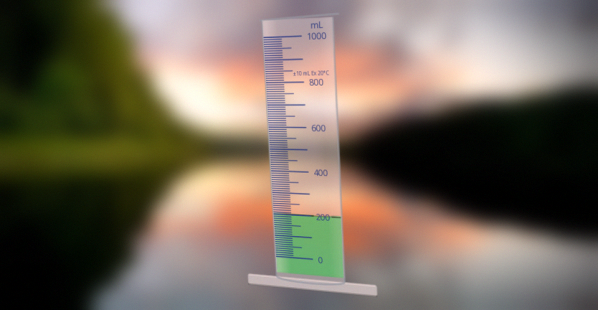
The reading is 200 mL
